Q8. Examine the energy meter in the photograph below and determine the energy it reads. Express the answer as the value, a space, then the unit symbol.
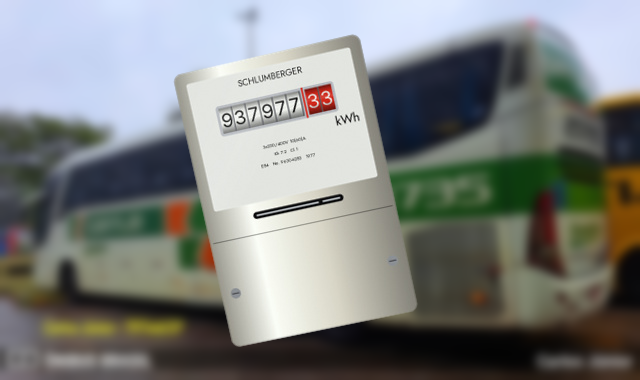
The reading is 937977.33 kWh
